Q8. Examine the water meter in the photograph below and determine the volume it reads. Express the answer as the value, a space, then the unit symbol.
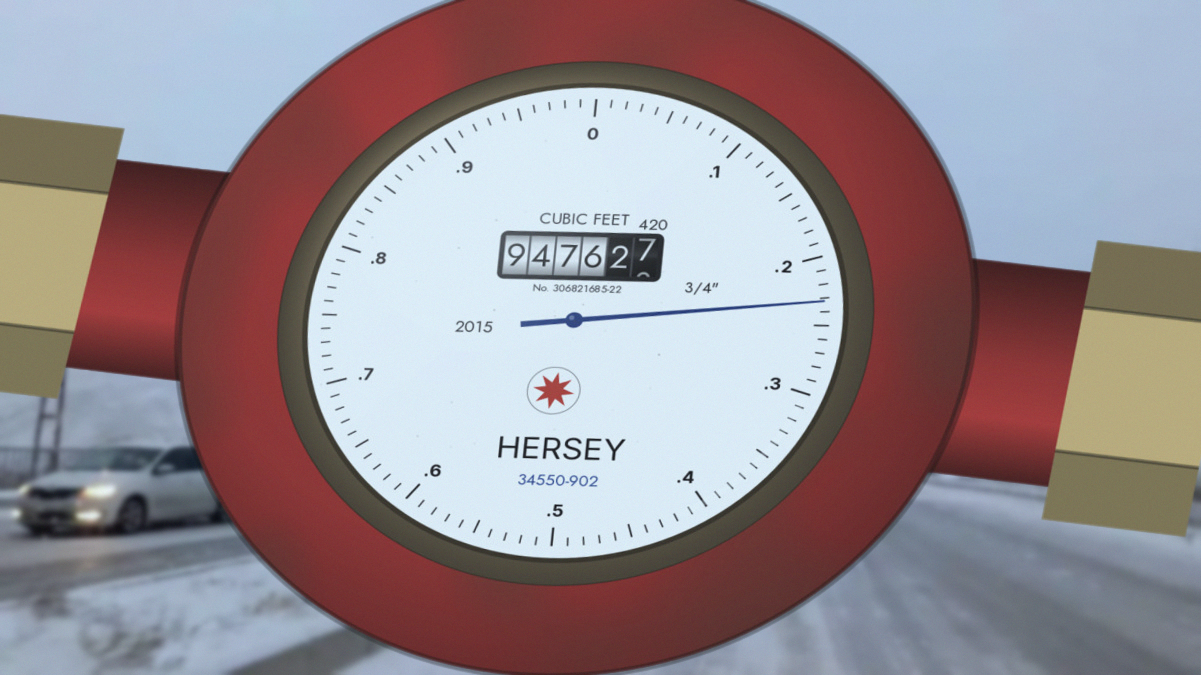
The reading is 947627.23 ft³
